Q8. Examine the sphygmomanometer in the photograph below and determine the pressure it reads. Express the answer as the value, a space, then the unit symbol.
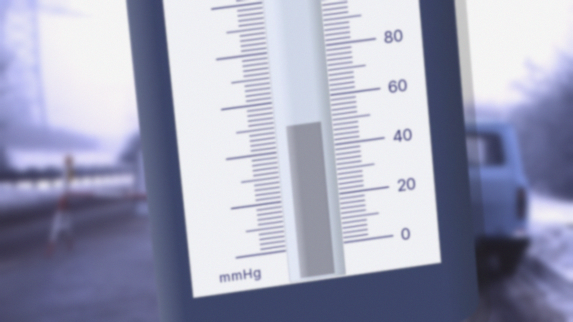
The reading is 50 mmHg
